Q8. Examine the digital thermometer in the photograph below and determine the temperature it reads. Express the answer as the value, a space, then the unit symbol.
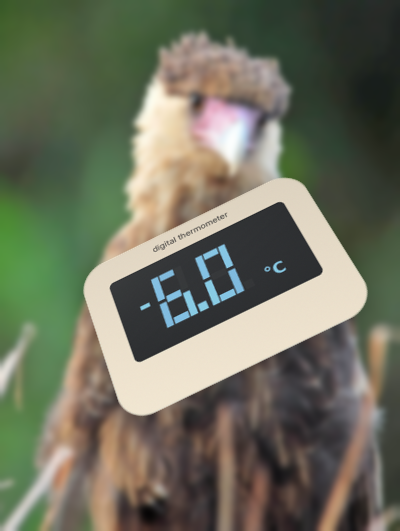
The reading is -6.0 °C
